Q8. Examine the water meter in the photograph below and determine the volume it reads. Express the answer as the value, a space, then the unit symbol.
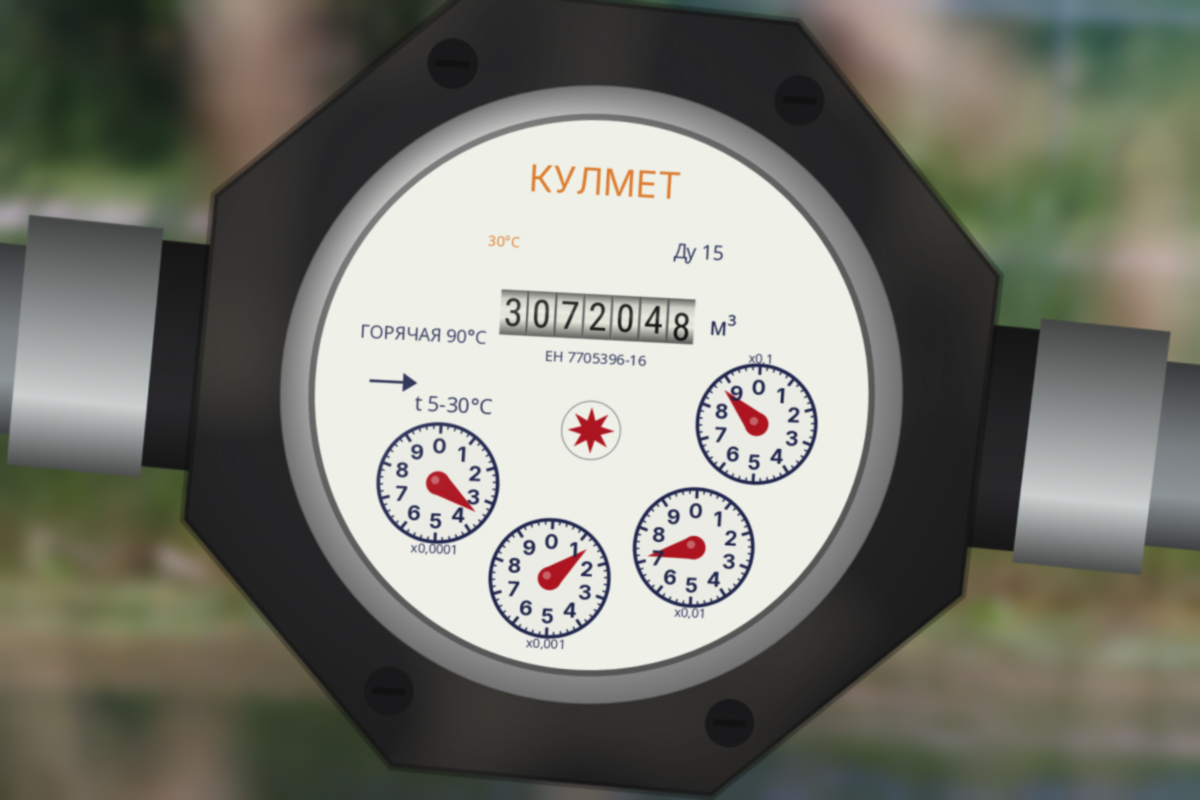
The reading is 3072047.8713 m³
